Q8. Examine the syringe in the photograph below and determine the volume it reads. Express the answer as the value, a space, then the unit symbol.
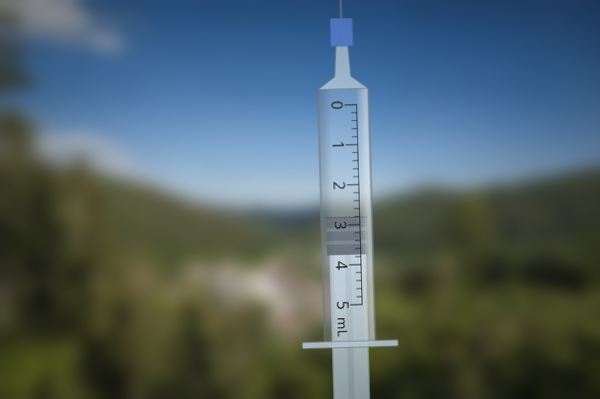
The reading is 2.8 mL
